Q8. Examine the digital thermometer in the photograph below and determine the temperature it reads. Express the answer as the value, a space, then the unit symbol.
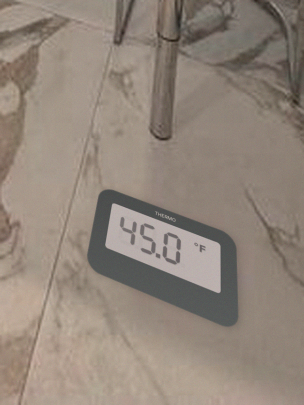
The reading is 45.0 °F
